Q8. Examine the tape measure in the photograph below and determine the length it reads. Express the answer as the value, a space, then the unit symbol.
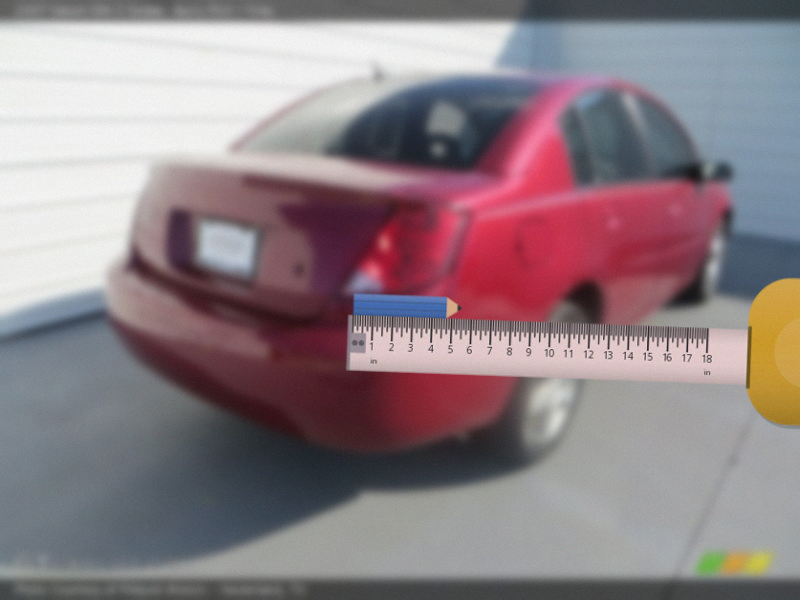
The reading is 5.5 in
